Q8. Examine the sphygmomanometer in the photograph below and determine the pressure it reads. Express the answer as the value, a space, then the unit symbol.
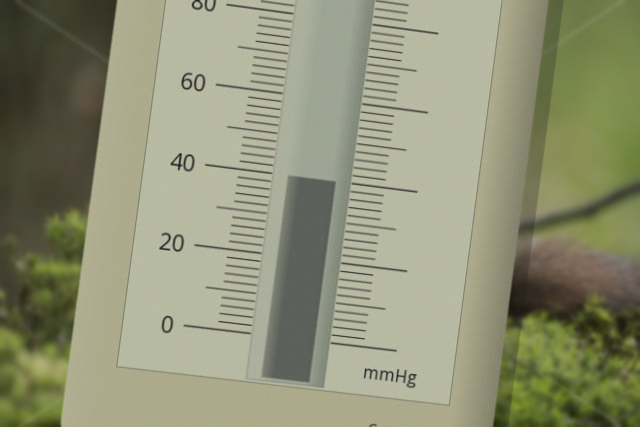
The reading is 40 mmHg
